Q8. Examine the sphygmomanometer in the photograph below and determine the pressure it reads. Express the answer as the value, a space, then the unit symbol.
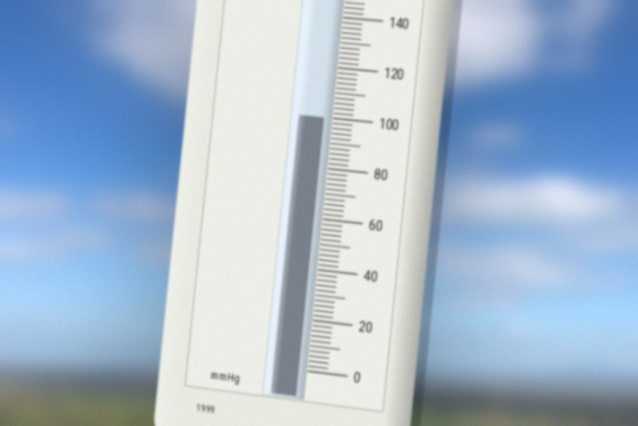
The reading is 100 mmHg
